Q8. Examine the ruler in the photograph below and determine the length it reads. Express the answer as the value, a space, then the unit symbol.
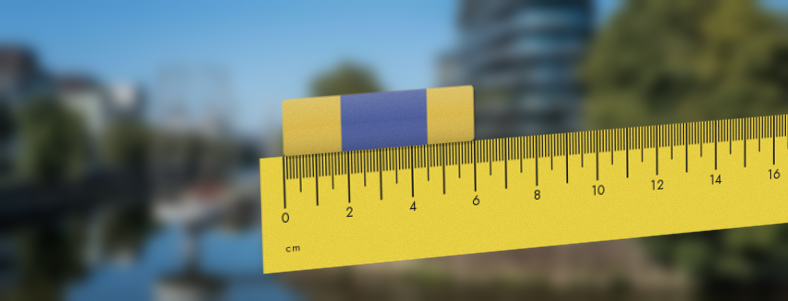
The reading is 6 cm
